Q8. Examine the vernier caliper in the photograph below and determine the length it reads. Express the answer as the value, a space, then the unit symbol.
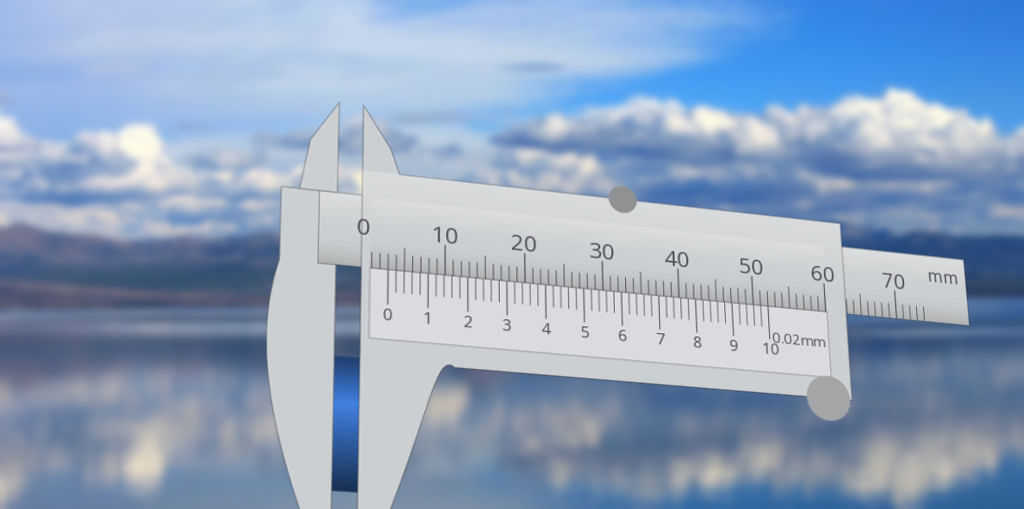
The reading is 3.0 mm
